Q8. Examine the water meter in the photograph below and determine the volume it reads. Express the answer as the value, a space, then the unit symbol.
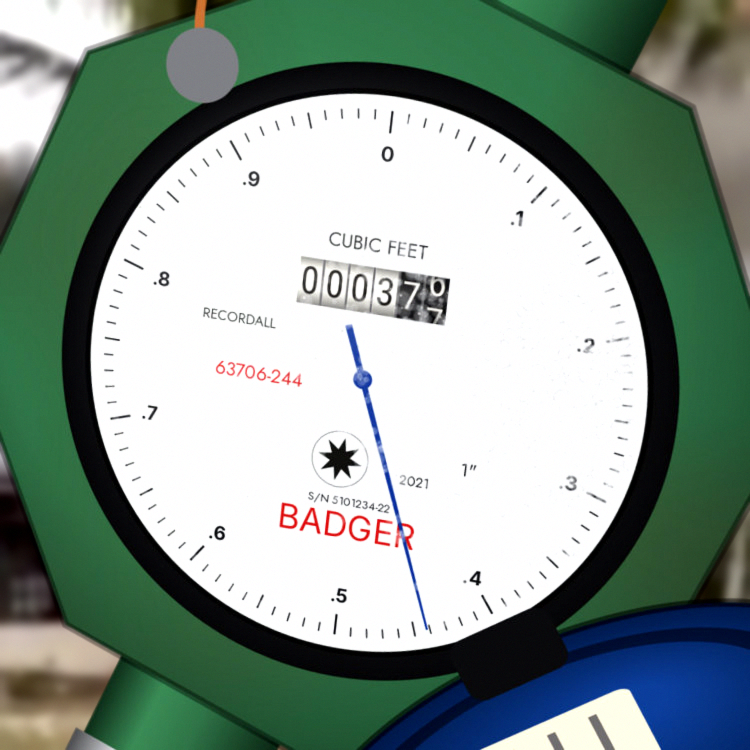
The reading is 376.44 ft³
